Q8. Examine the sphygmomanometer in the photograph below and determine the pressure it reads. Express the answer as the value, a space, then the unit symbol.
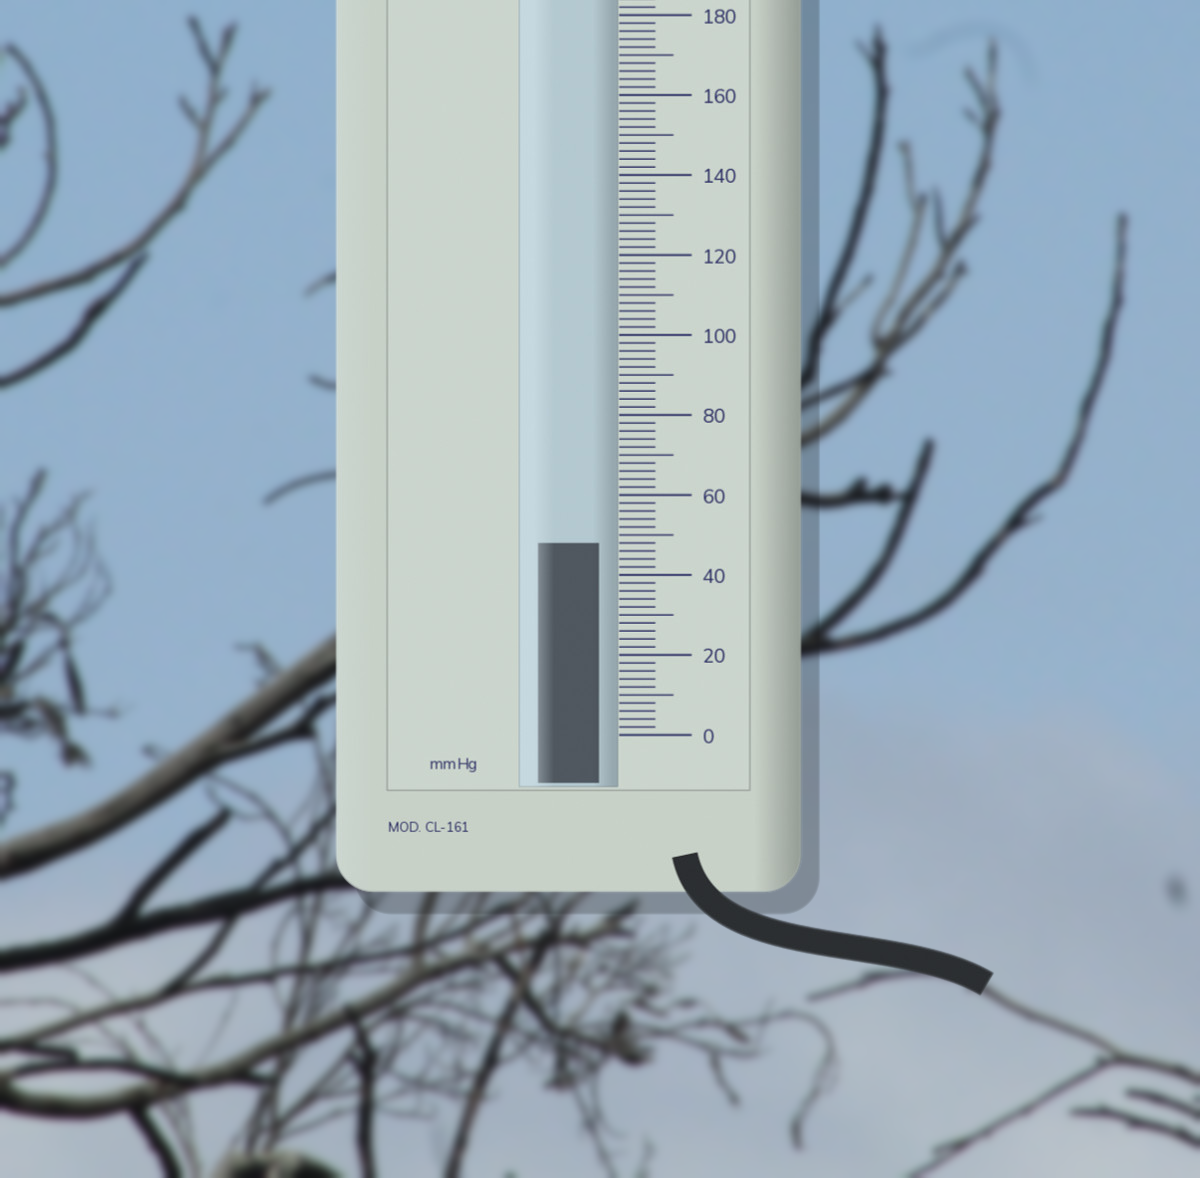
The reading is 48 mmHg
